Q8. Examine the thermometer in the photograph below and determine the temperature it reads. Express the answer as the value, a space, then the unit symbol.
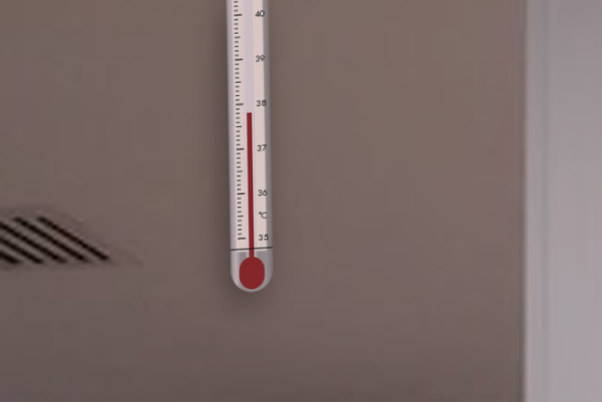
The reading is 37.8 °C
